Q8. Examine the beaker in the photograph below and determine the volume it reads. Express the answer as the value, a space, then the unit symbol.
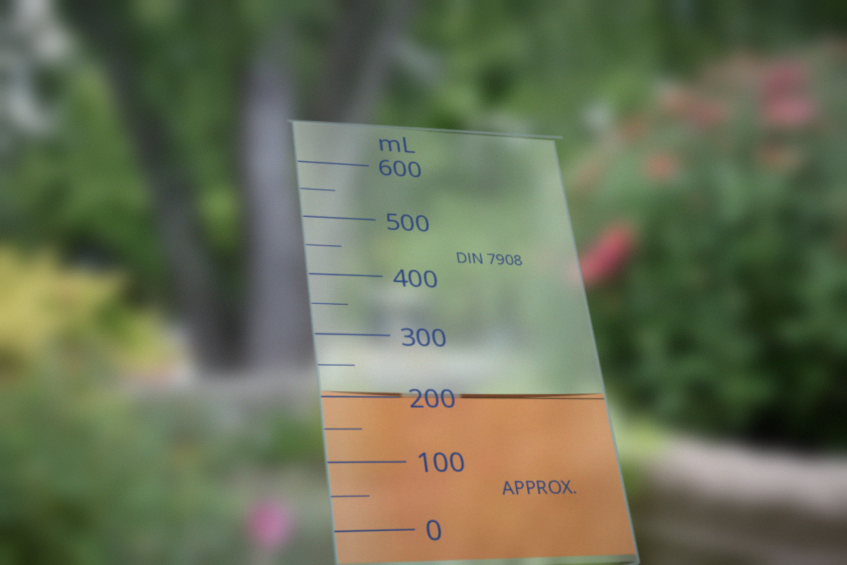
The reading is 200 mL
